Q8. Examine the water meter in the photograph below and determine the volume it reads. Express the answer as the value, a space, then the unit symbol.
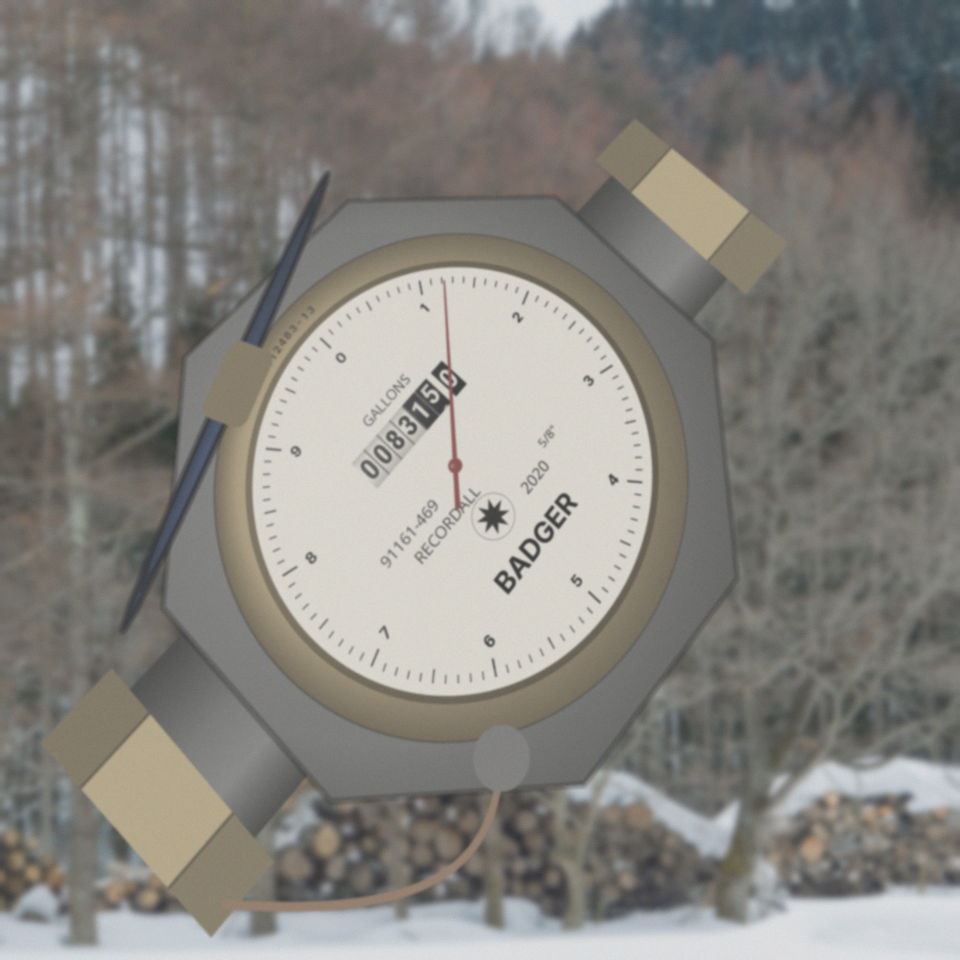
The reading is 83151.2 gal
